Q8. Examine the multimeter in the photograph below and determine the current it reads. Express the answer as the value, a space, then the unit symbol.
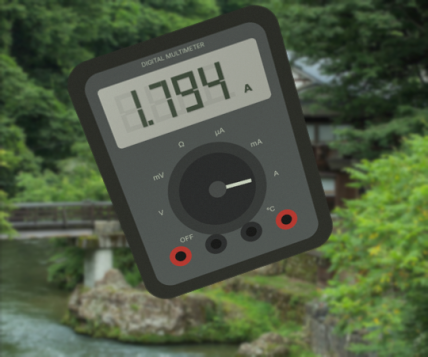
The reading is 1.794 A
